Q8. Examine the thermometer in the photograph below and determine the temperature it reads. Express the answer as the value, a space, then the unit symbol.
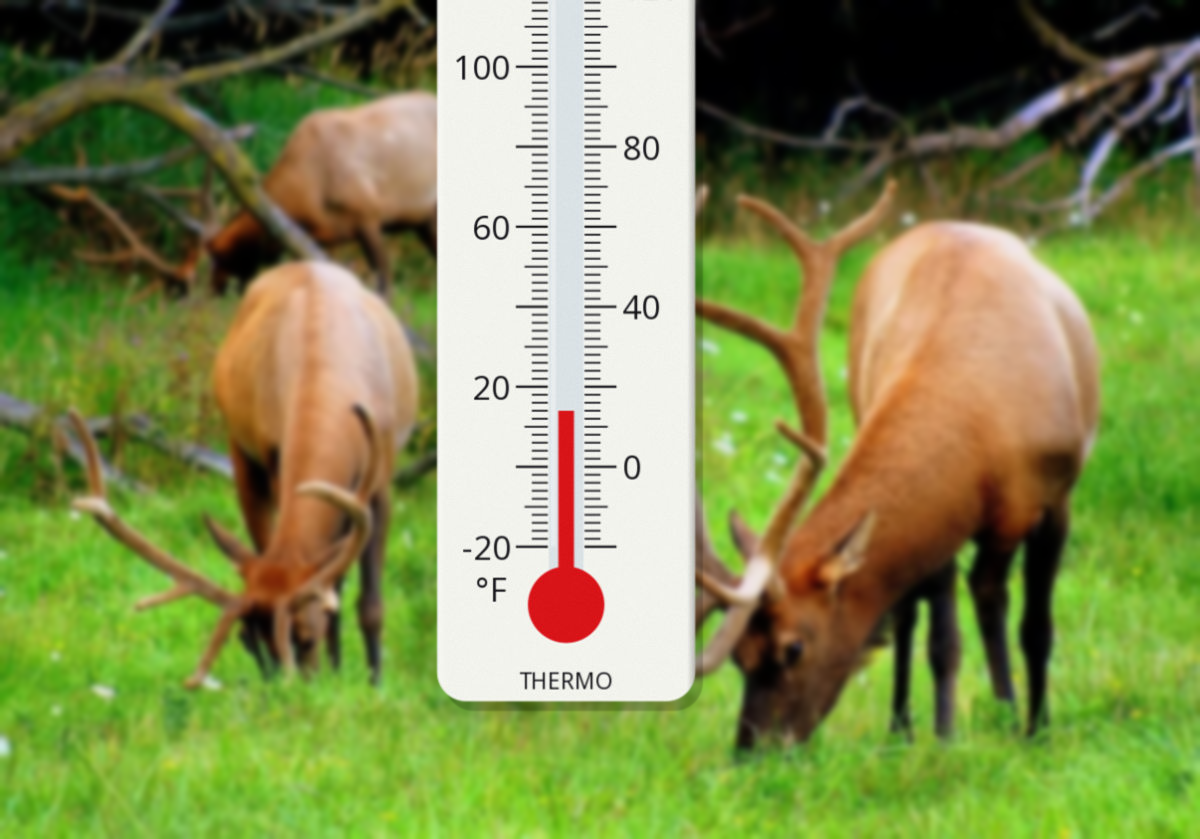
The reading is 14 °F
